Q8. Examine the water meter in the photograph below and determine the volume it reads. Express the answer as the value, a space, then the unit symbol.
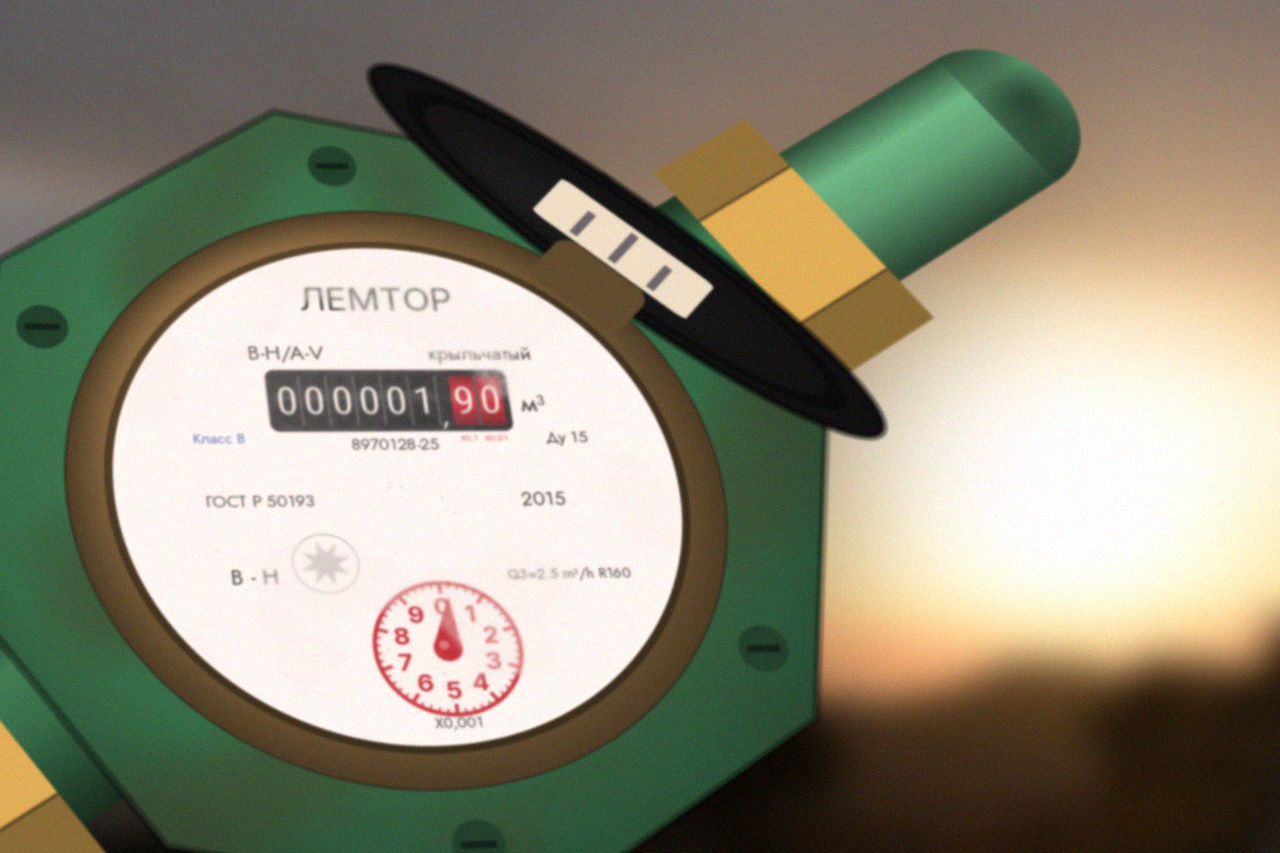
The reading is 1.900 m³
